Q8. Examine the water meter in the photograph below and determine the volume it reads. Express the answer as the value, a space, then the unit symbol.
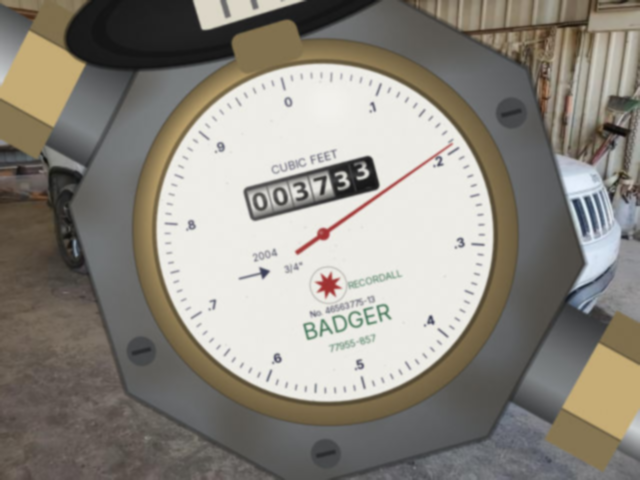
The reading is 3733.19 ft³
